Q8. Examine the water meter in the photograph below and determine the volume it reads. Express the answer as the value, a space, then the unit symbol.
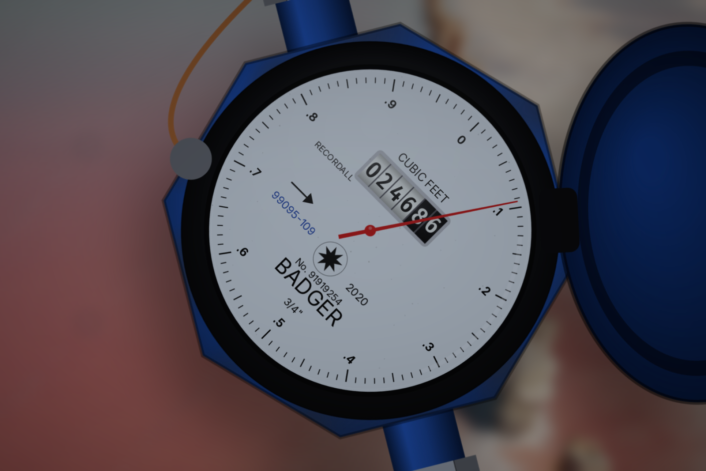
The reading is 24686.09 ft³
